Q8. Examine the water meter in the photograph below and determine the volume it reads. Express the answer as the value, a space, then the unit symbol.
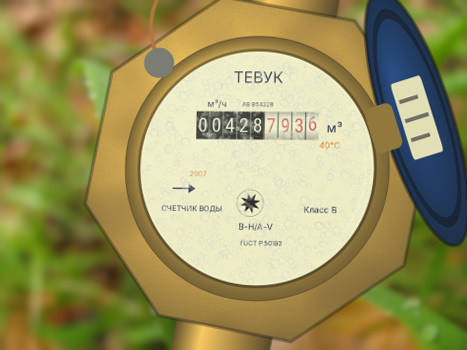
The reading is 428.7936 m³
